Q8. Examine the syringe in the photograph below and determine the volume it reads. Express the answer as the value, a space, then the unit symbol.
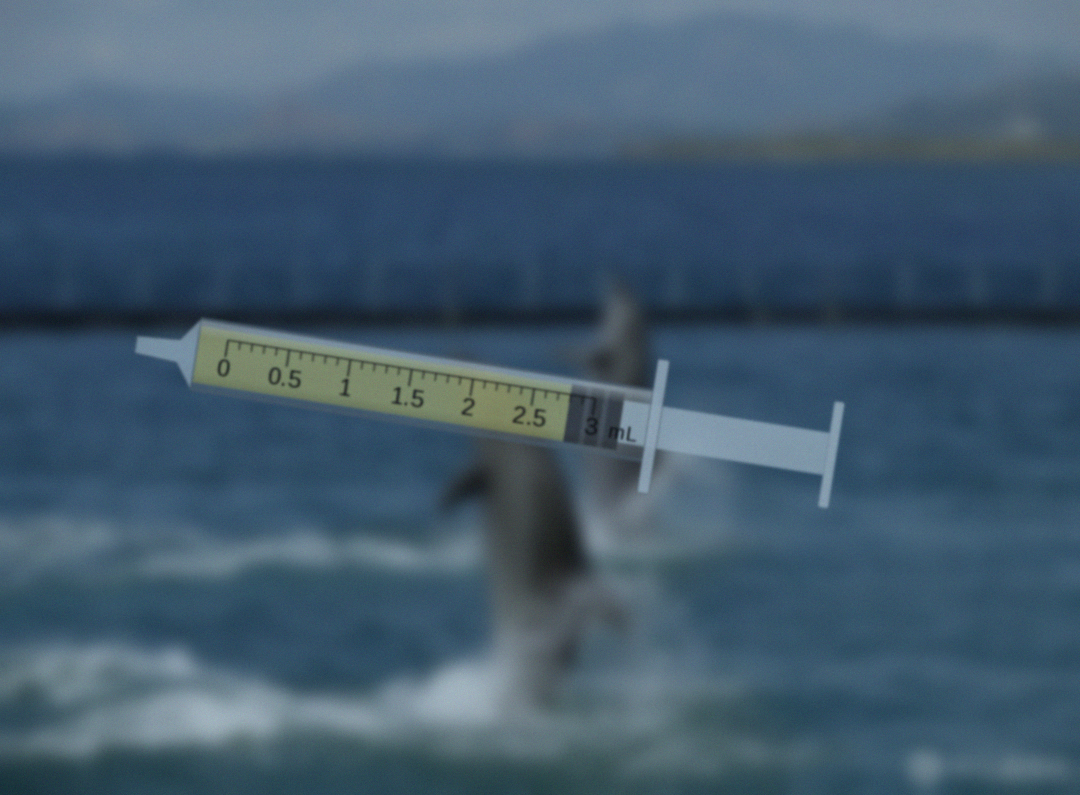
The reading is 2.8 mL
